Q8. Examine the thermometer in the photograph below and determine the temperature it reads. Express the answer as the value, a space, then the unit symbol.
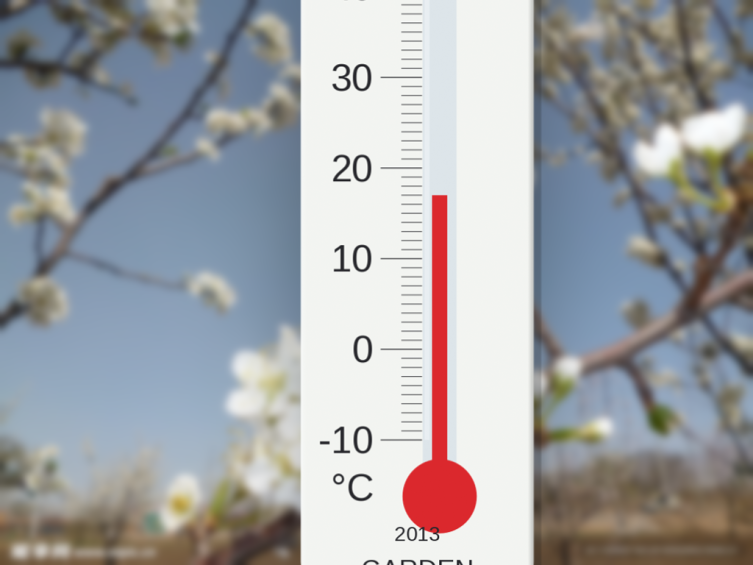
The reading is 17 °C
